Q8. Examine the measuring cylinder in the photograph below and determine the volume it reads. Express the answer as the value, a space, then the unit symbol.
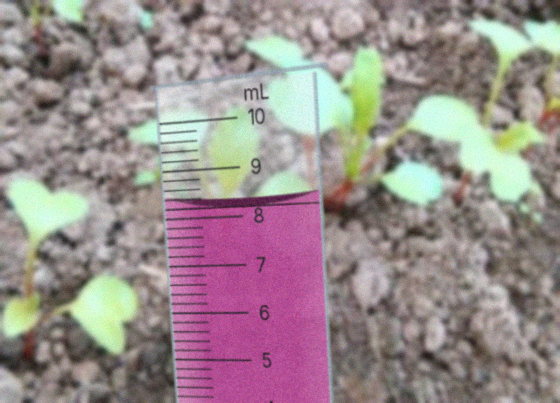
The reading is 8.2 mL
